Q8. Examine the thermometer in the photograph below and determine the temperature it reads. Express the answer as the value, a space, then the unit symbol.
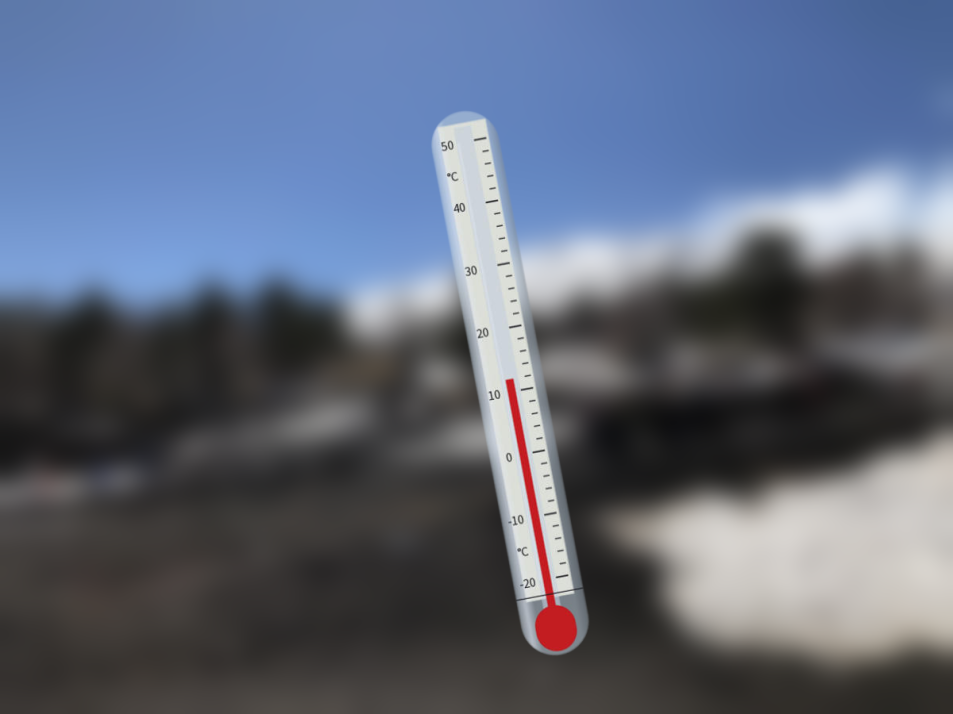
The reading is 12 °C
